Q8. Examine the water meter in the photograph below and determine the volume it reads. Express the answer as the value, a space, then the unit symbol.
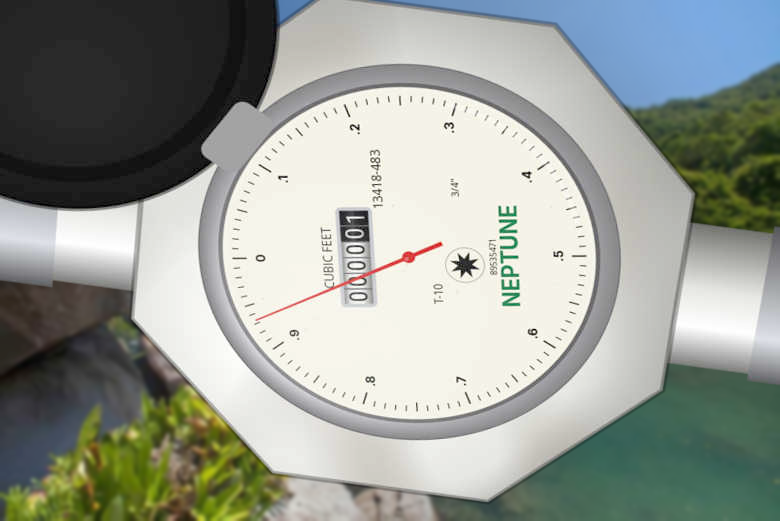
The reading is 0.93 ft³
